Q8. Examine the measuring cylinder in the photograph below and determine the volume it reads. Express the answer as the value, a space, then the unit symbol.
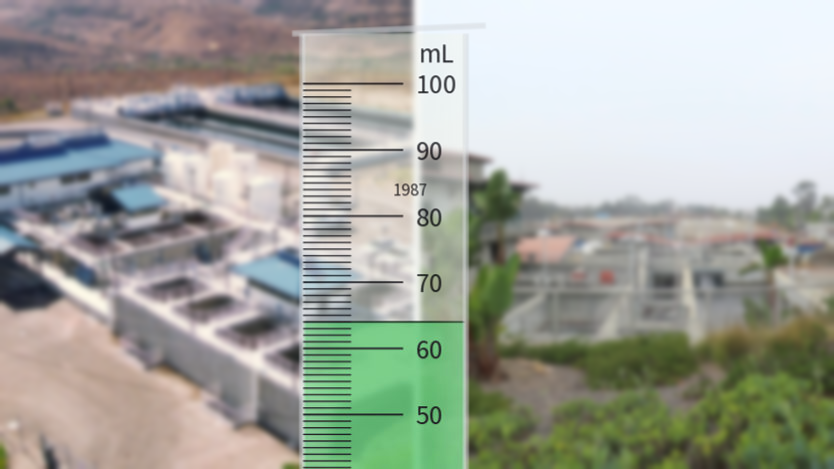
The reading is 64 mL
